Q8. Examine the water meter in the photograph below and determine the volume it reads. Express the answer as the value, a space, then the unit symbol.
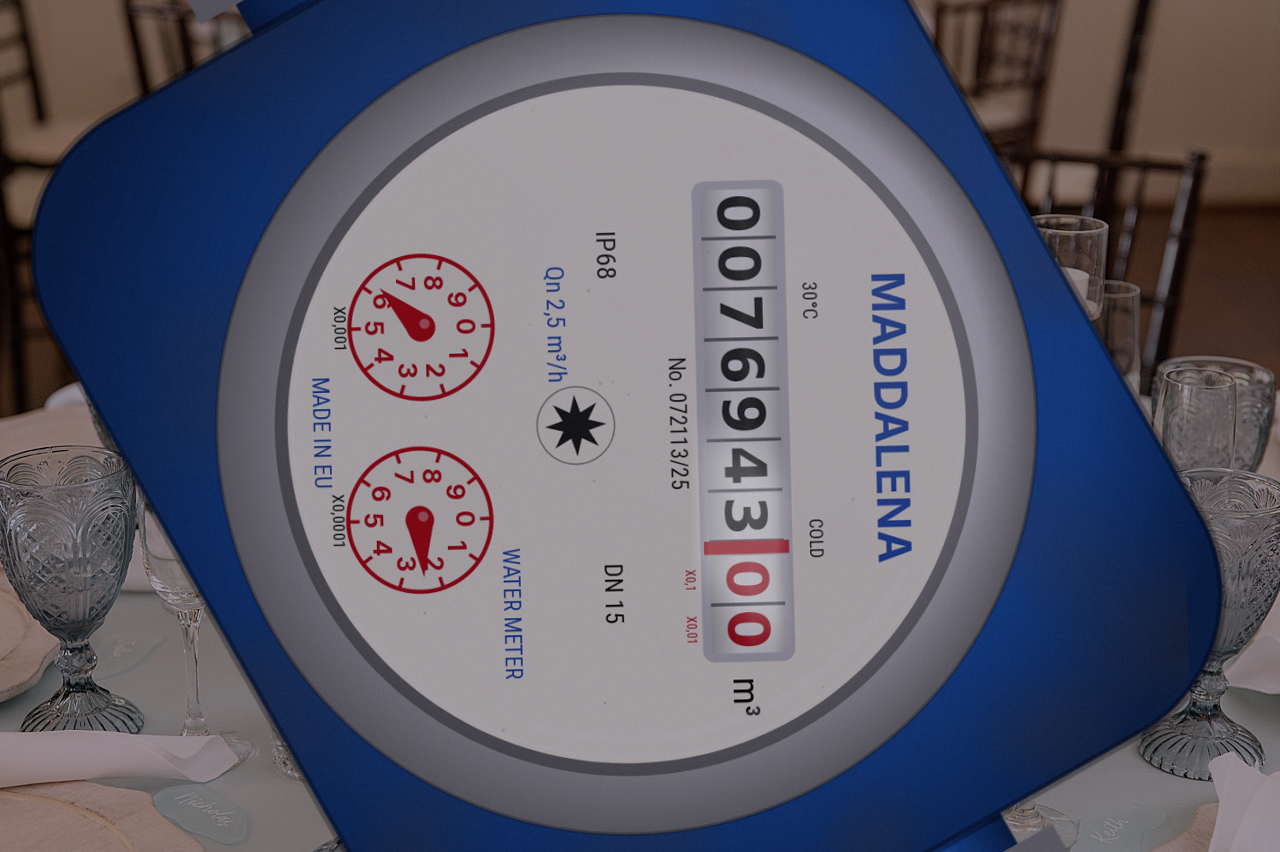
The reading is 76943.0062 m³
